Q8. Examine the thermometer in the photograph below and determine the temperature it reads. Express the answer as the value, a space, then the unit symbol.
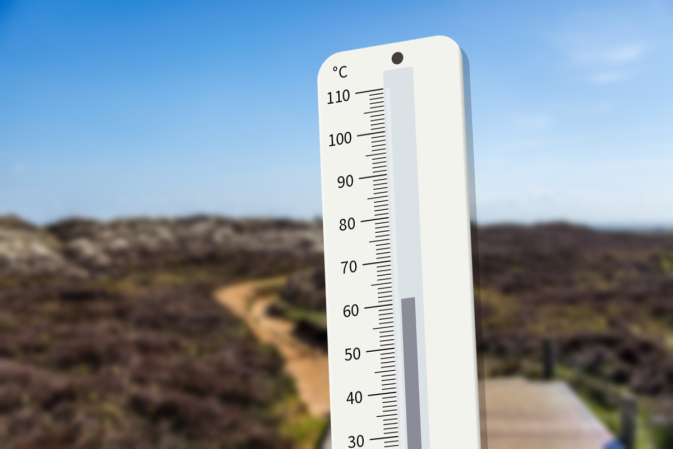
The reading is 61 °C
